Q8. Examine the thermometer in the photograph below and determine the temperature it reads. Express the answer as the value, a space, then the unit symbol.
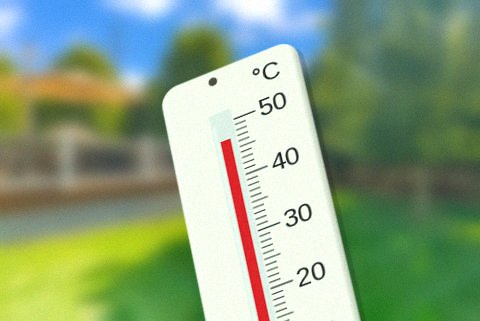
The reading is 47 °C
